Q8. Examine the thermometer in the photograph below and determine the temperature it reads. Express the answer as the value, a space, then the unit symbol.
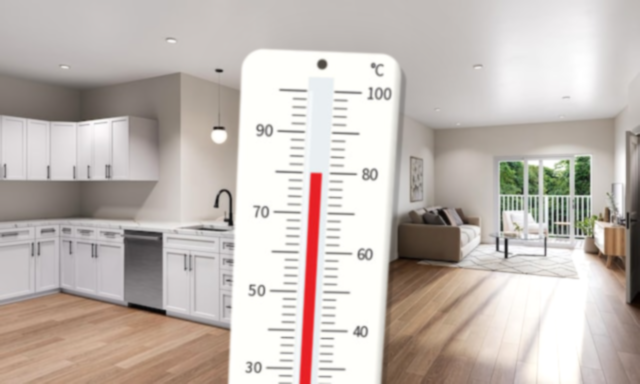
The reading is 80 °C
